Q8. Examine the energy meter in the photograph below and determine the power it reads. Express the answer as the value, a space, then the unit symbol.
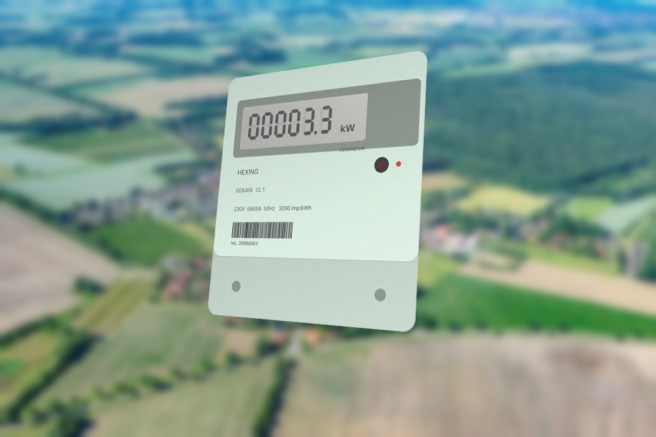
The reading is 3.3 kW
